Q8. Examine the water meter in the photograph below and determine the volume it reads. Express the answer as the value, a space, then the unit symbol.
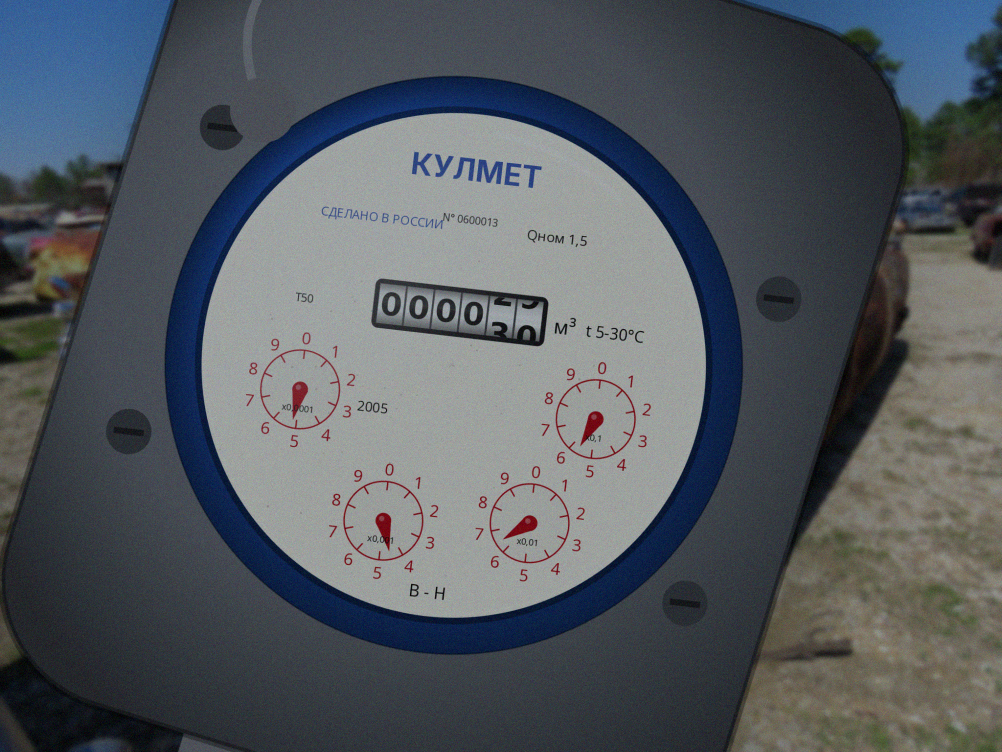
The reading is 29.5645 m³
